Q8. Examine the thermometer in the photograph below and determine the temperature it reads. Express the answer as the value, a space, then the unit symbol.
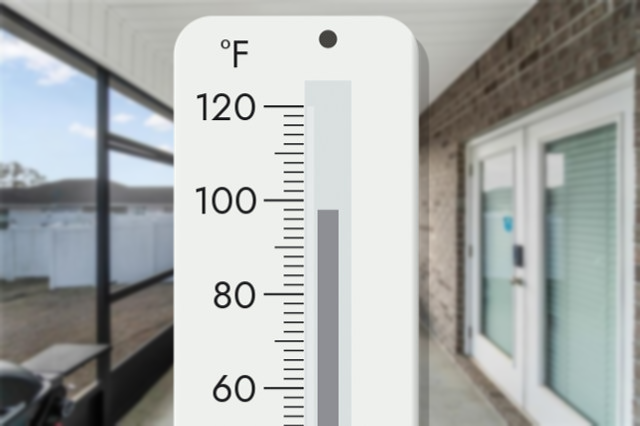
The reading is 98 °F
